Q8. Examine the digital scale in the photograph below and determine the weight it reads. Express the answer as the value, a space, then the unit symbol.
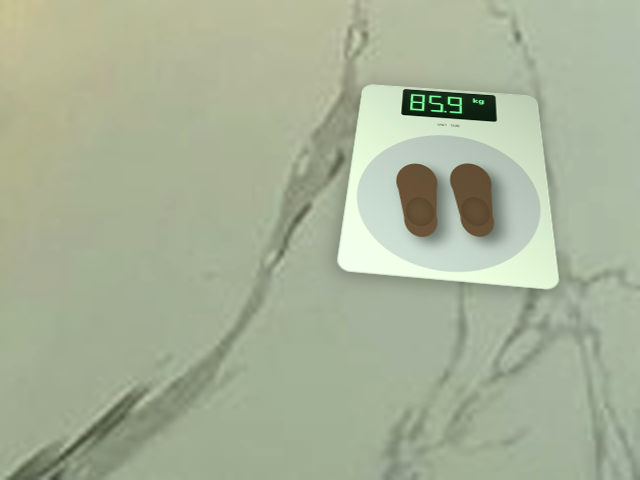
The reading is 85.9 kg
